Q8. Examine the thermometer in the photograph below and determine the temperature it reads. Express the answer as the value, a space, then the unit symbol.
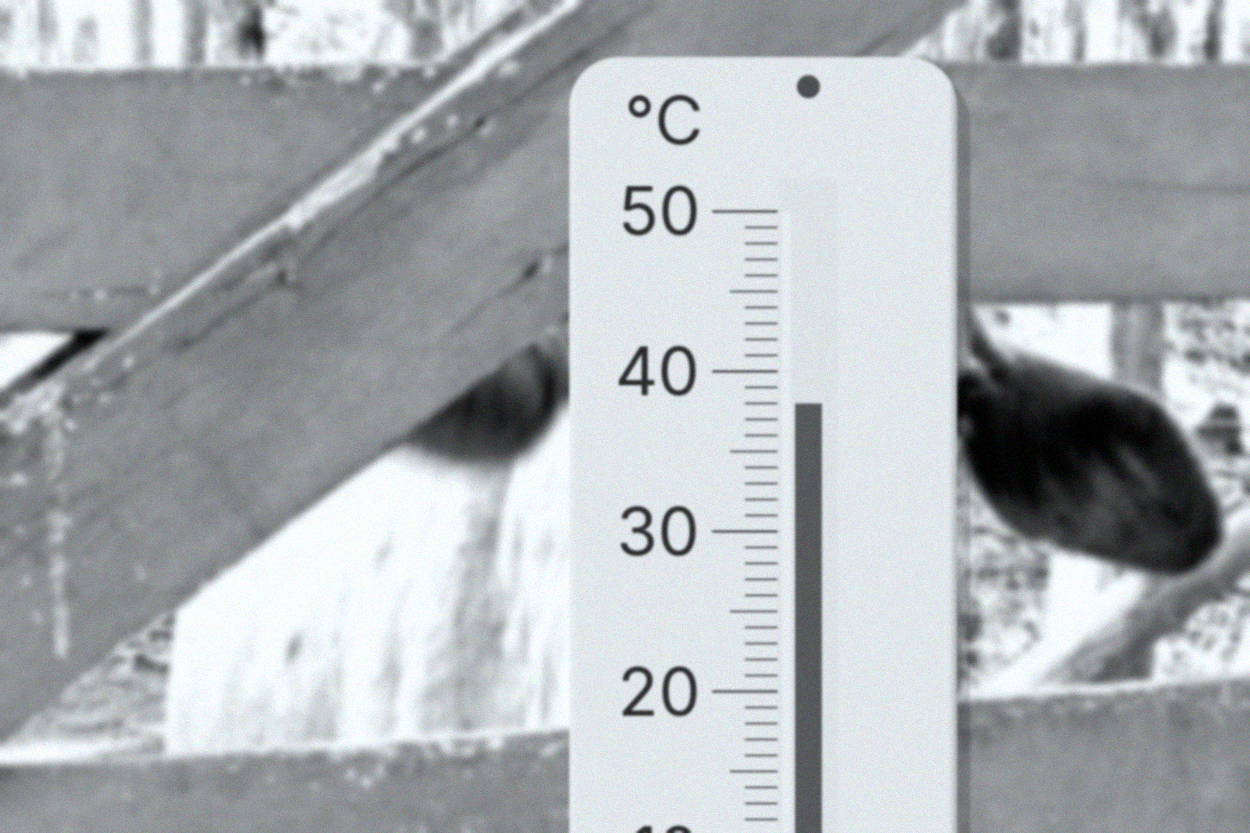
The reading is 38 °C
